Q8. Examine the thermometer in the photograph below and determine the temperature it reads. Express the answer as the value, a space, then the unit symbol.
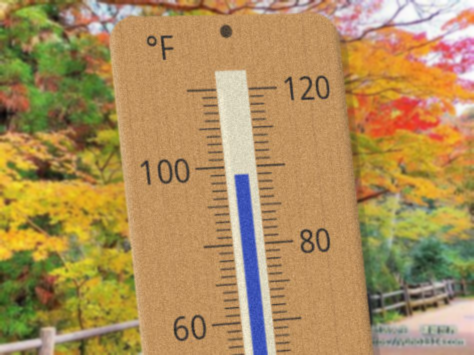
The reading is 98 °F
